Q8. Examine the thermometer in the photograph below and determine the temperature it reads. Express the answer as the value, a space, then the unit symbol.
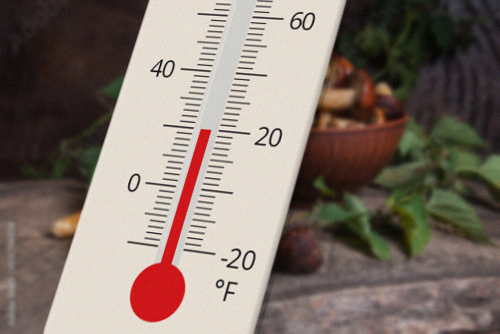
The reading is 20 °F
